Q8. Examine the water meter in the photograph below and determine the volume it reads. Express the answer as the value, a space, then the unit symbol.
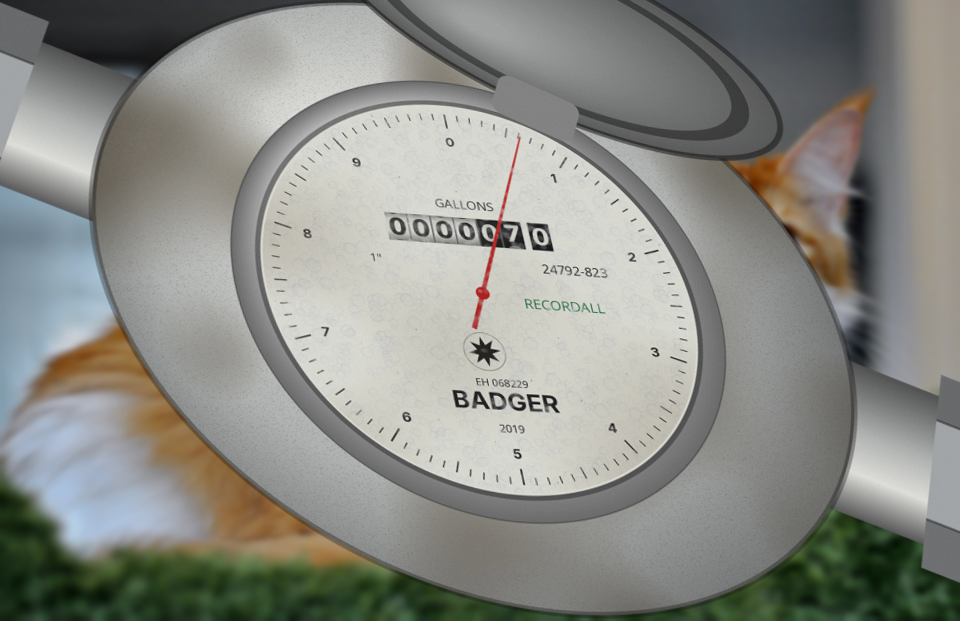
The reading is 70.6 gal
